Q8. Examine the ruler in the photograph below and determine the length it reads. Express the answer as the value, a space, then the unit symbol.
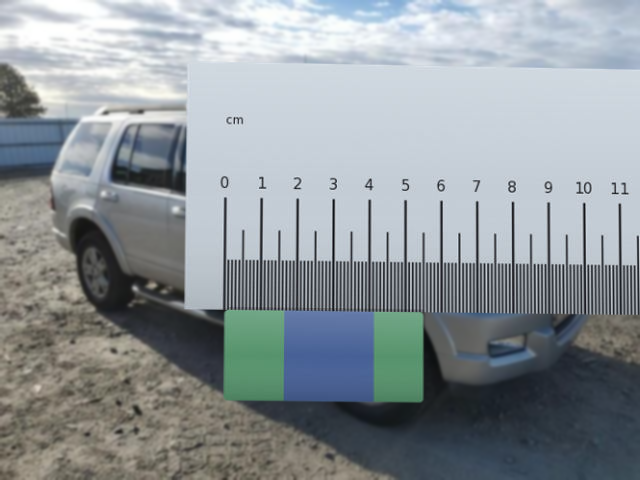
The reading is 5.5 cm
